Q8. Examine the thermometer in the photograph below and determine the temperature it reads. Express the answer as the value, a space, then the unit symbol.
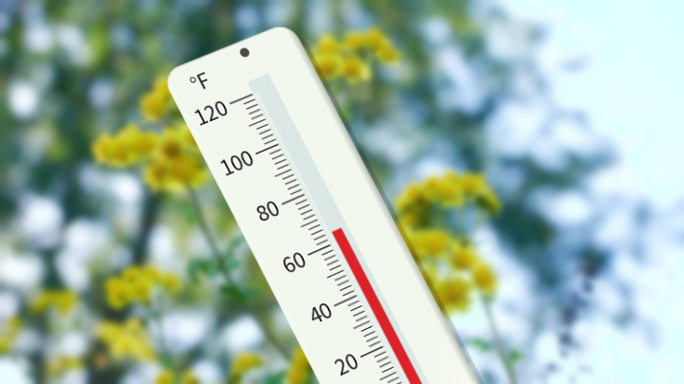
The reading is 64 °F
